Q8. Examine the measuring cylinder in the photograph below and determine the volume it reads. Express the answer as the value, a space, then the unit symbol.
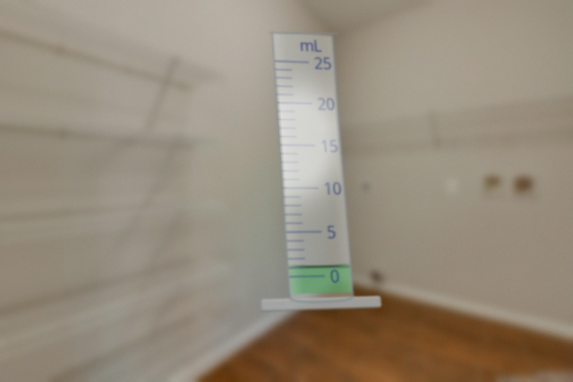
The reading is 1 mL
